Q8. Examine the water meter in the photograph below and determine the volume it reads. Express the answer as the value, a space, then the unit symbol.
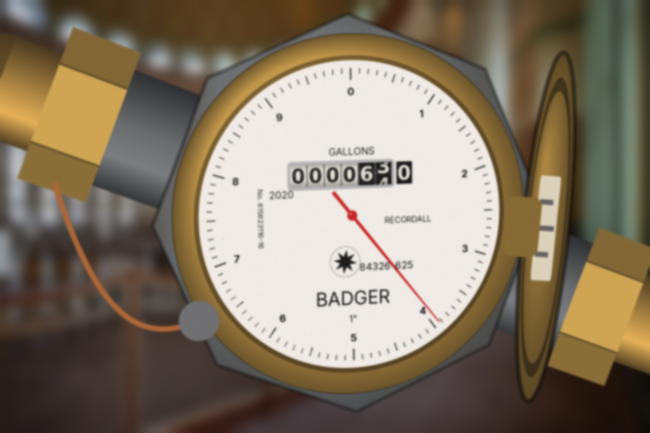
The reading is 633.9 gal
